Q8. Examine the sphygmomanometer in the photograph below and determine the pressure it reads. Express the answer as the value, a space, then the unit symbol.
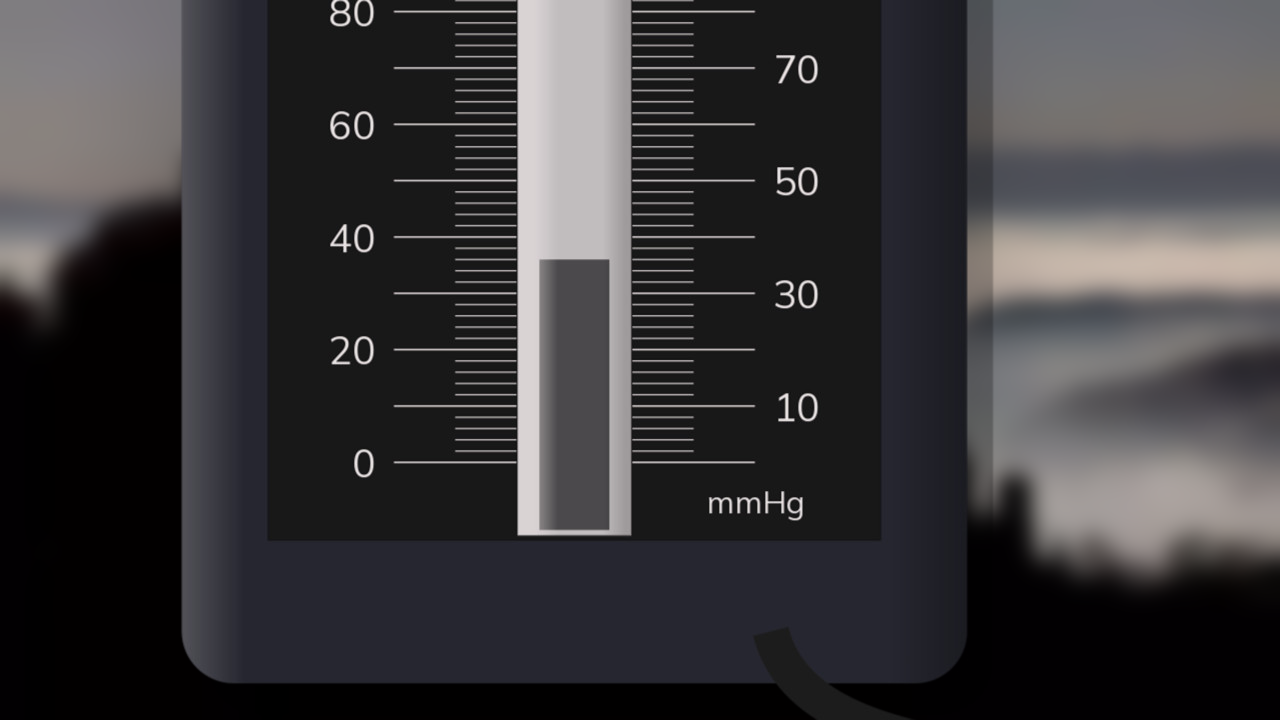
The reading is 36 mmHg
